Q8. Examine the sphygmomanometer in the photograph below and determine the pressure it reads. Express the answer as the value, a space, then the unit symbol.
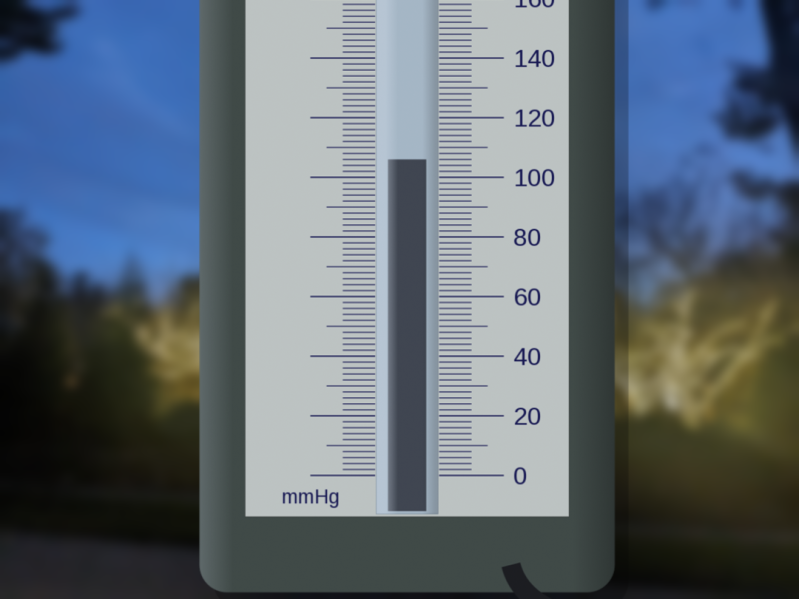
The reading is 106 mmHg
